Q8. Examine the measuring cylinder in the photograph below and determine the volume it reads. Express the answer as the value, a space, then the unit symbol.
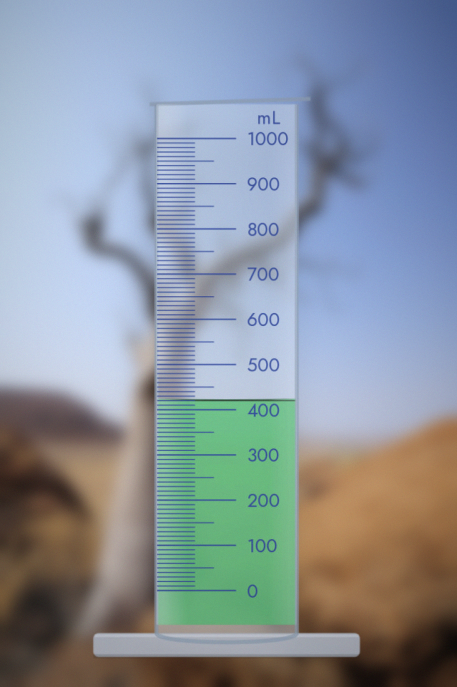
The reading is 420 mL
